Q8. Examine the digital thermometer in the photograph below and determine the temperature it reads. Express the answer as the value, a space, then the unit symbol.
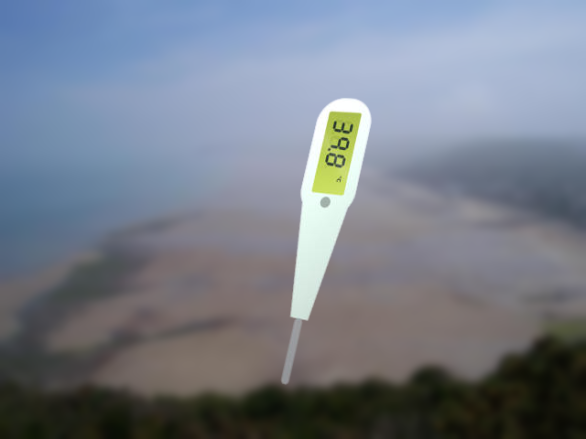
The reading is 39.8 °C
